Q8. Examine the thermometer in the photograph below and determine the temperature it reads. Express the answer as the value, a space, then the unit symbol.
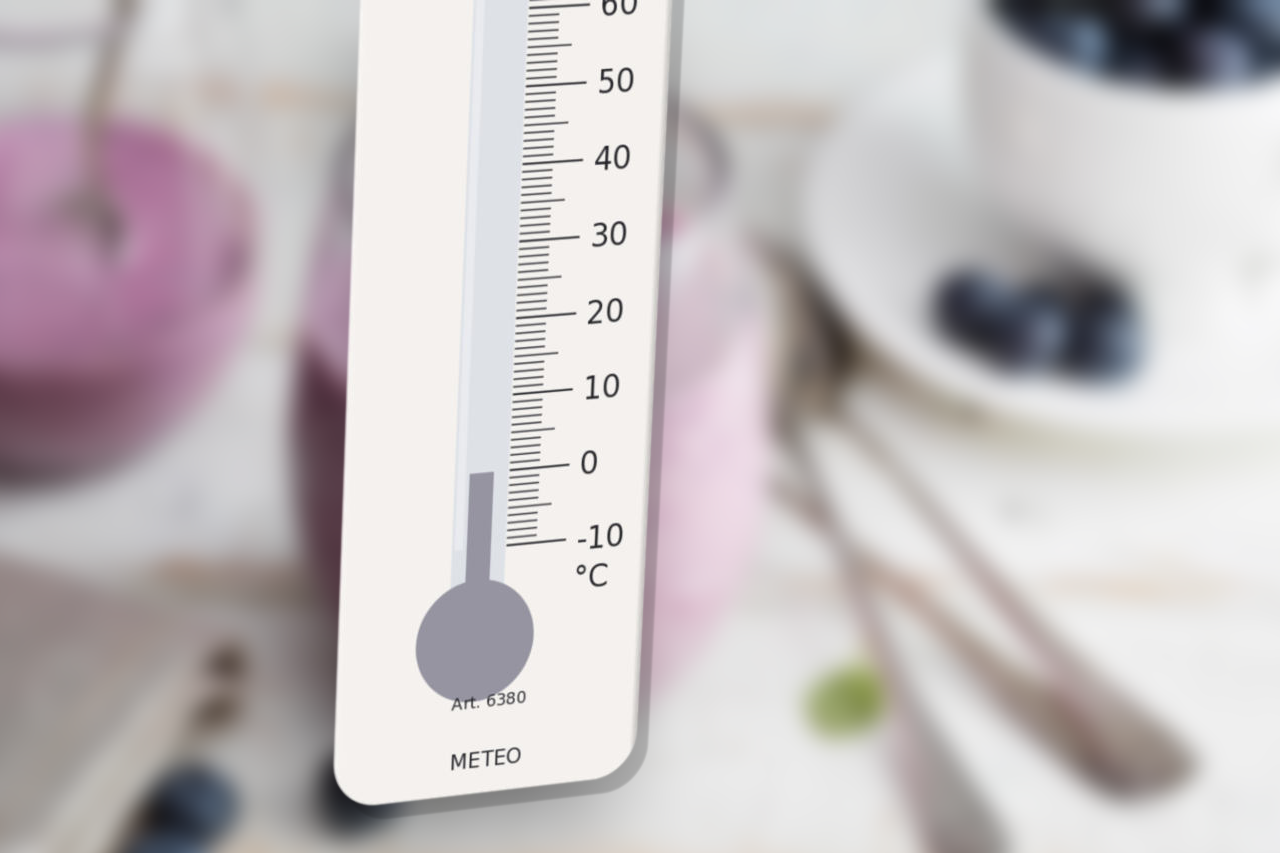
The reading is 0 °C
